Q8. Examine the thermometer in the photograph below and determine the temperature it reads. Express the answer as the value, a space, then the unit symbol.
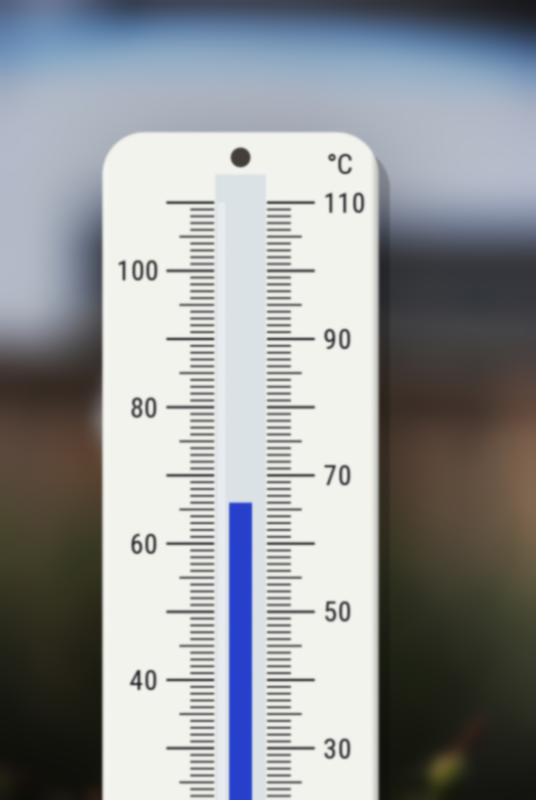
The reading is 66 °C
